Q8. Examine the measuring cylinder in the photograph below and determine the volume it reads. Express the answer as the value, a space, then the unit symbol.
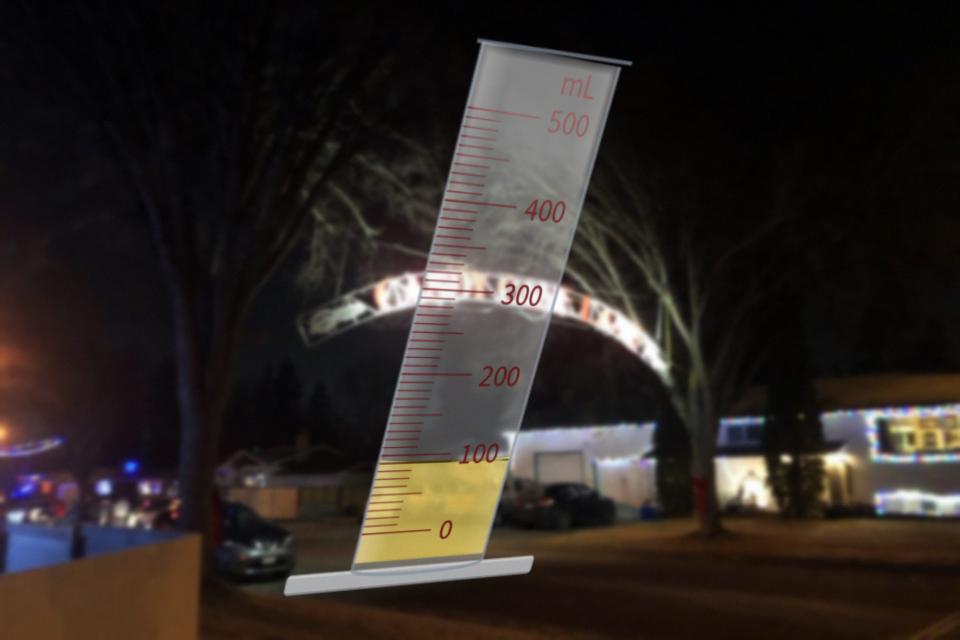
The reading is 90 mL
